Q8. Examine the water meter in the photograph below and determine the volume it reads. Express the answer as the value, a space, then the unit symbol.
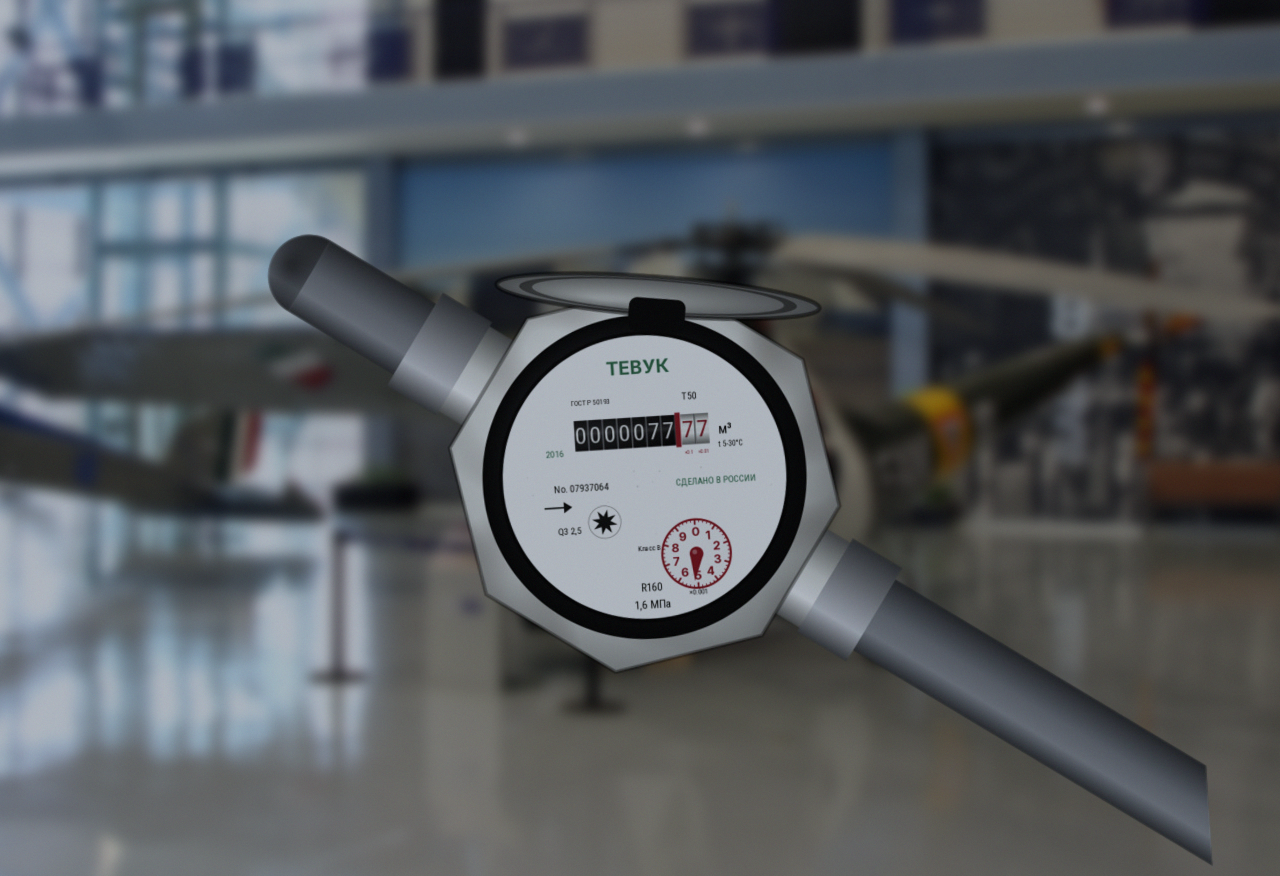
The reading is 77.775 m³
